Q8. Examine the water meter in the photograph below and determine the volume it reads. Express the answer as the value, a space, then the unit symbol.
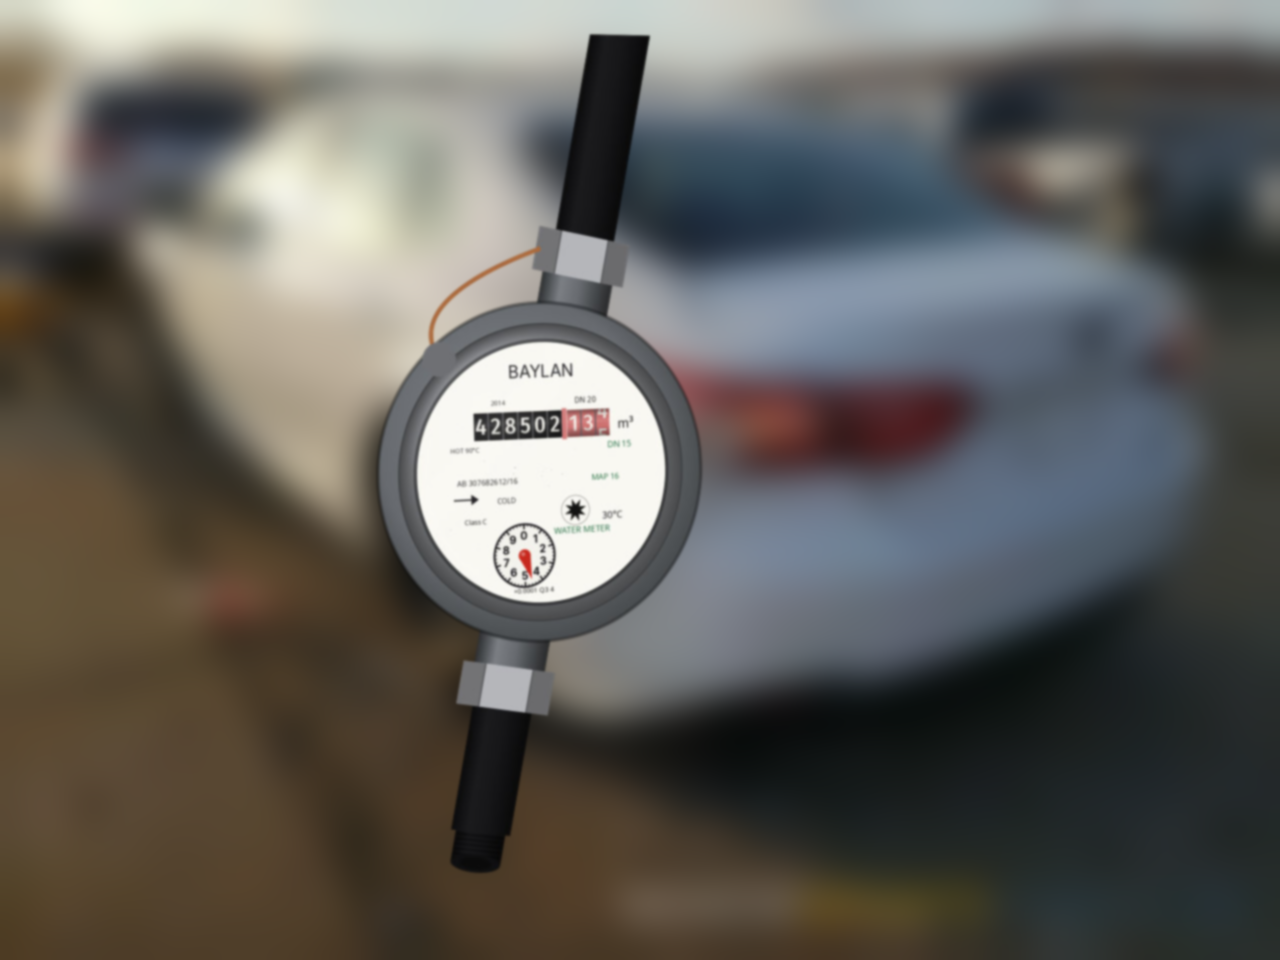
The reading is 428502.1344 m³
